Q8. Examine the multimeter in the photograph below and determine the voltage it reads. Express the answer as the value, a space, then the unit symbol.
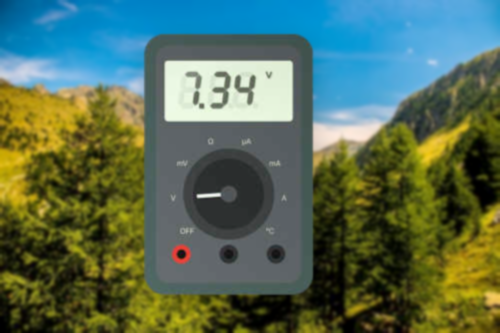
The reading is 7.34 V
